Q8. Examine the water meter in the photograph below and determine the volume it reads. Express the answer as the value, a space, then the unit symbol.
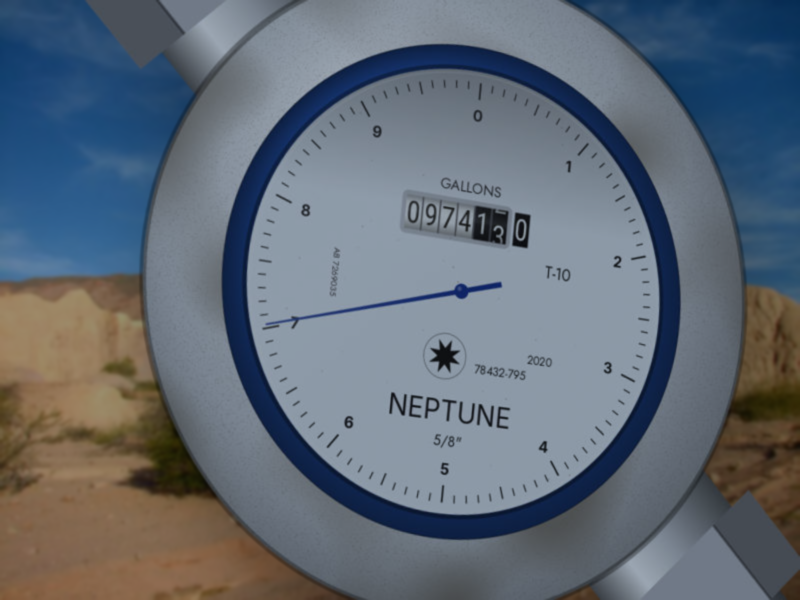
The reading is 974127.0 gal
